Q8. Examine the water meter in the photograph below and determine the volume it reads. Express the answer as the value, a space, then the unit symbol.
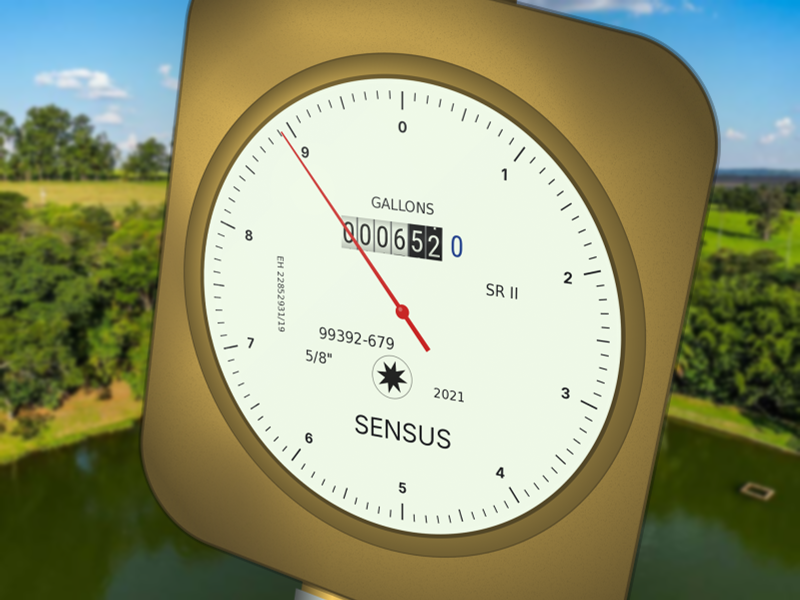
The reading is 6518.9 gal
